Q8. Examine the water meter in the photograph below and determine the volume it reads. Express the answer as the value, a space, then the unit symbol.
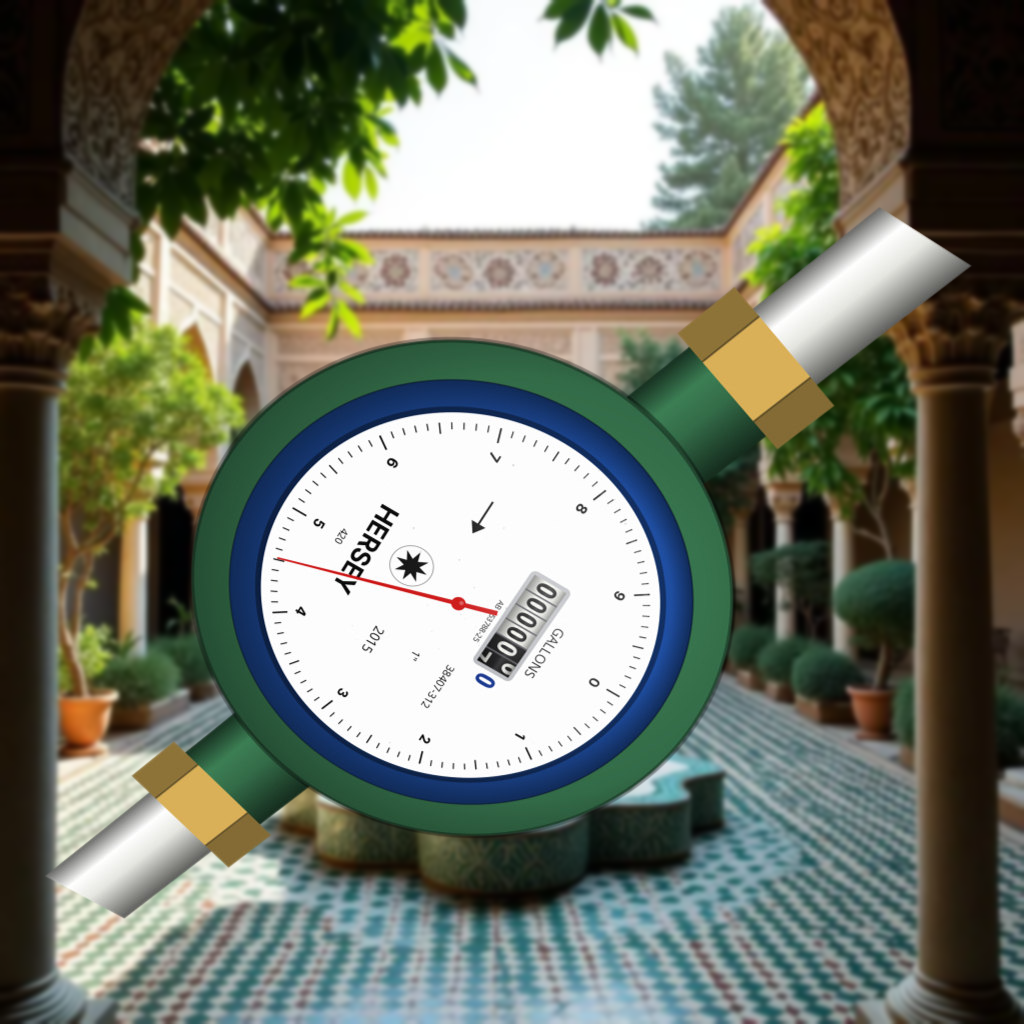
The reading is 64.5 gal
